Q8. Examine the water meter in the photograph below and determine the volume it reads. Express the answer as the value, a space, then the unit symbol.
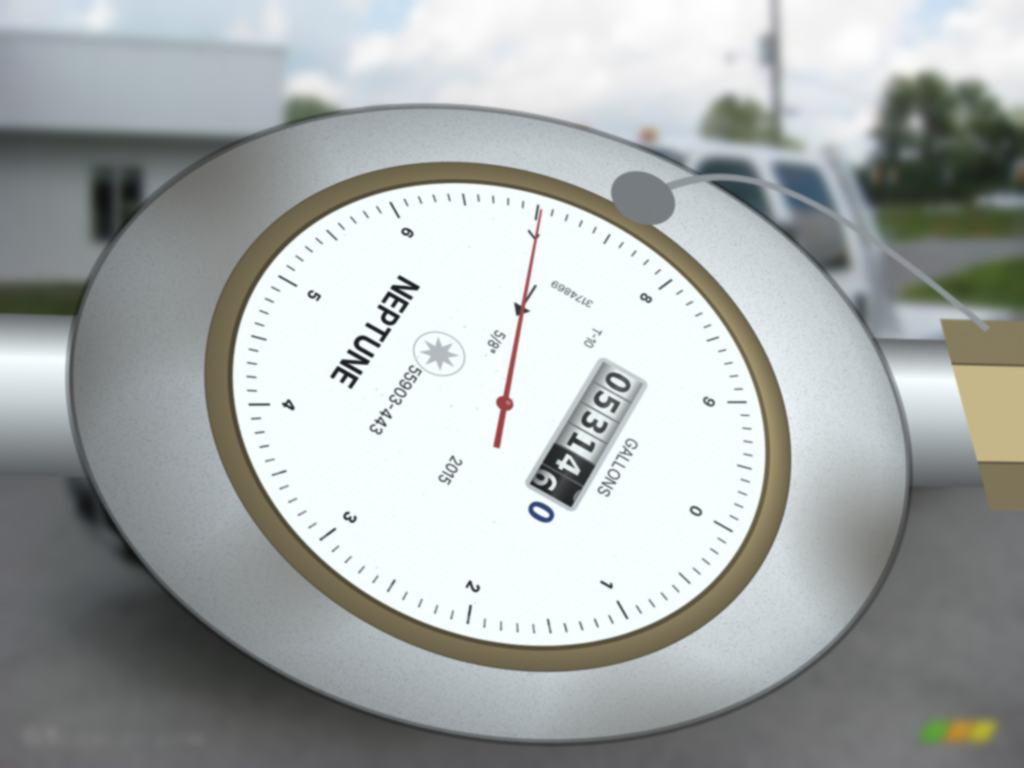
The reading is 531457.0 gal
